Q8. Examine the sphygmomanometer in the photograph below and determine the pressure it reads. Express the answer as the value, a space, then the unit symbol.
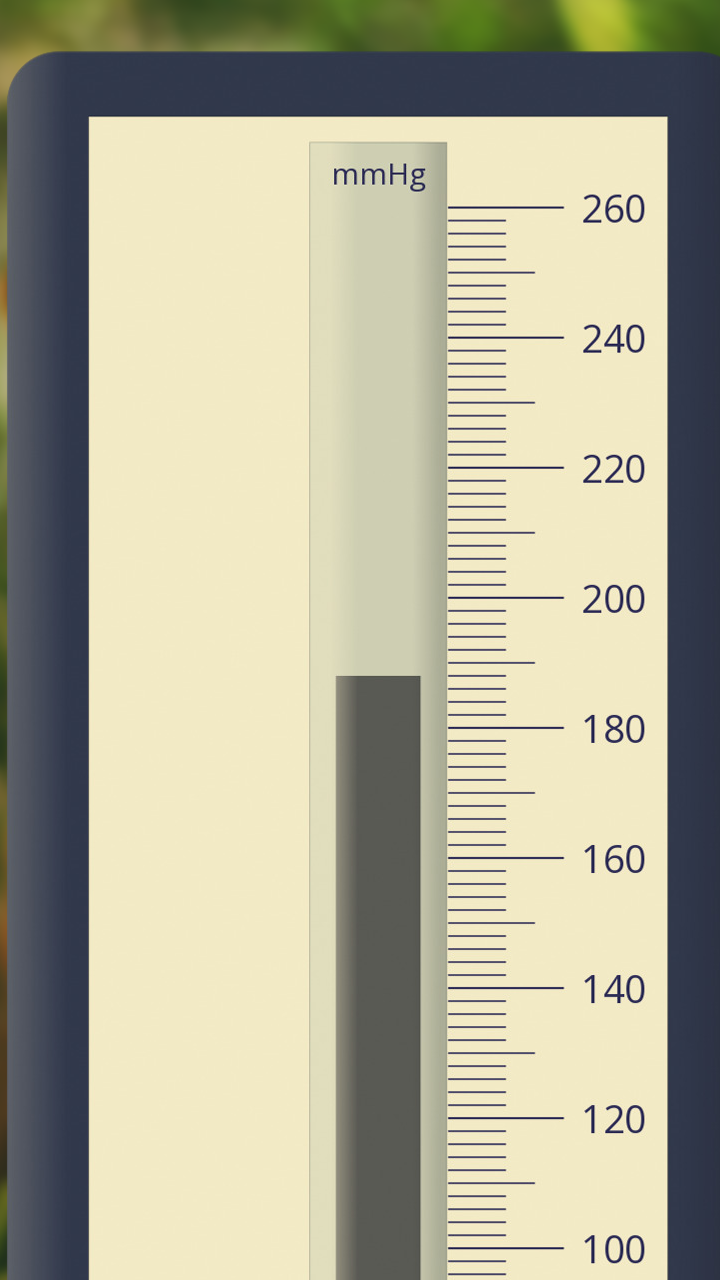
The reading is 188 mmHg
